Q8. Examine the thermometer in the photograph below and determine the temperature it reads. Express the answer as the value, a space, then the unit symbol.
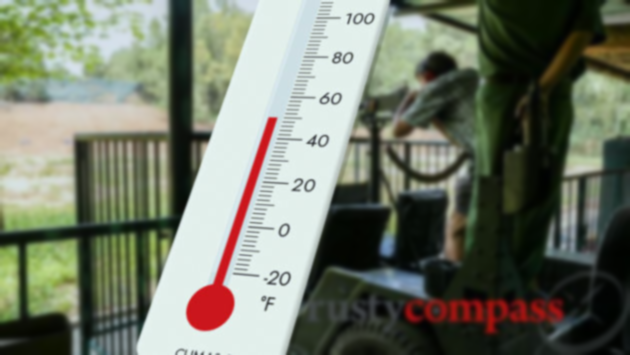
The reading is 50 °F
